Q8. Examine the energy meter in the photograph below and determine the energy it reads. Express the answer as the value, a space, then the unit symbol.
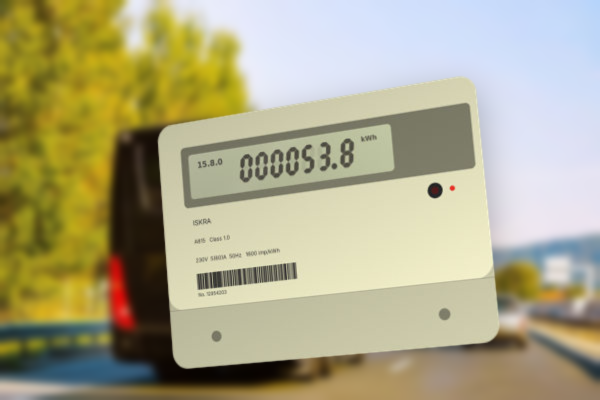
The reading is 53.8 kWh
